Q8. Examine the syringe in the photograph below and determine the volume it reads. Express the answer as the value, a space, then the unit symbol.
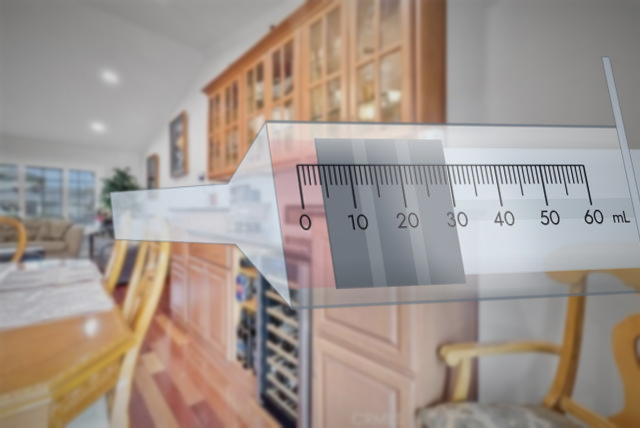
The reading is 4 mL
